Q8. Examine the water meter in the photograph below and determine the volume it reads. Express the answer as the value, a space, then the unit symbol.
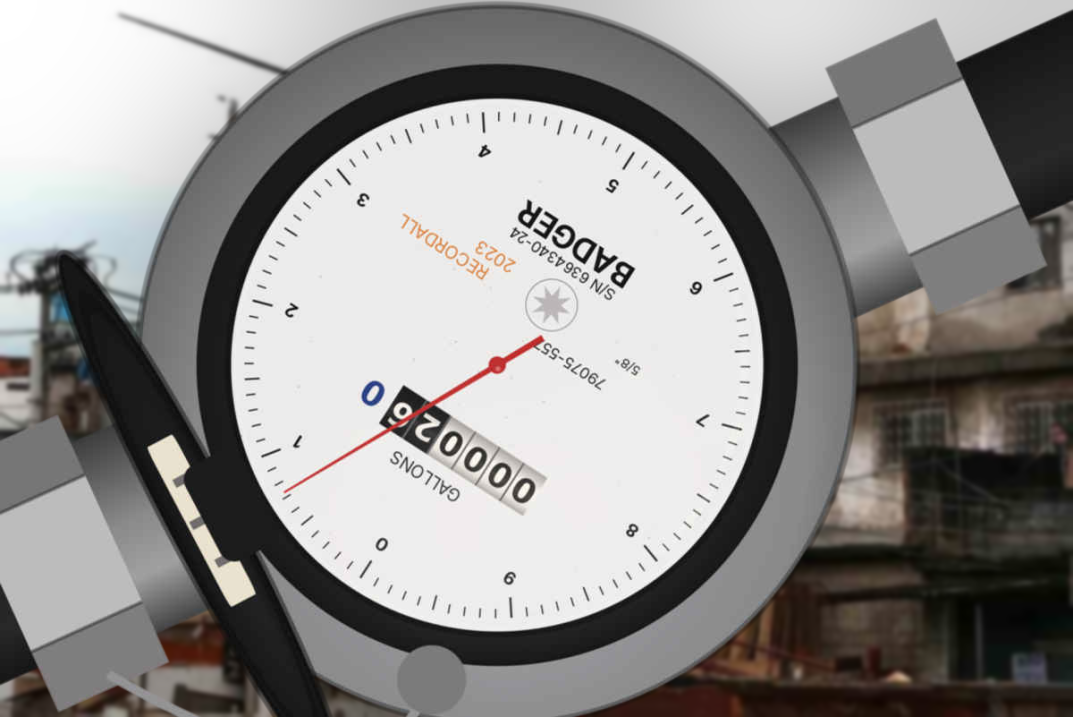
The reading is 260.7 gal
